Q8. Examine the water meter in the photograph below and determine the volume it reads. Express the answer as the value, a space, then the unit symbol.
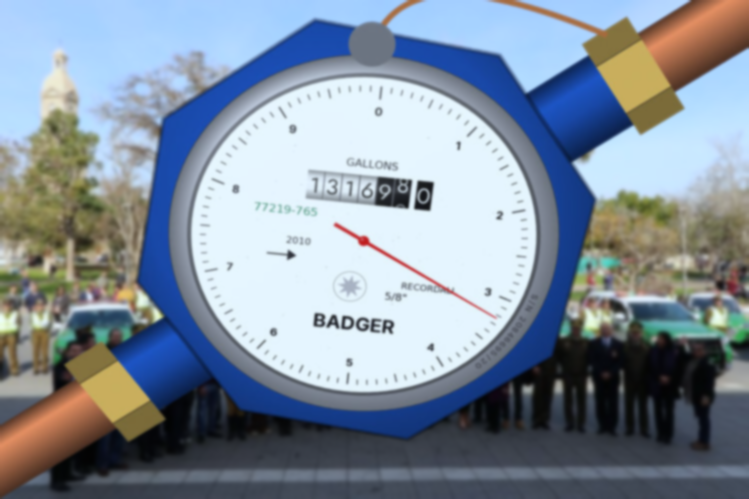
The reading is 1316983.2 gal
